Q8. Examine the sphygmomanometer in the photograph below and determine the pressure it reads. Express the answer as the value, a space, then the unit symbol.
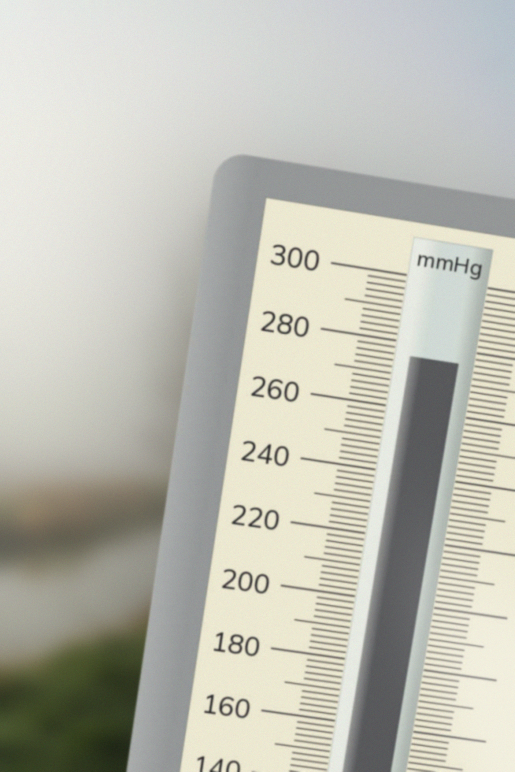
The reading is 276 mmHg
